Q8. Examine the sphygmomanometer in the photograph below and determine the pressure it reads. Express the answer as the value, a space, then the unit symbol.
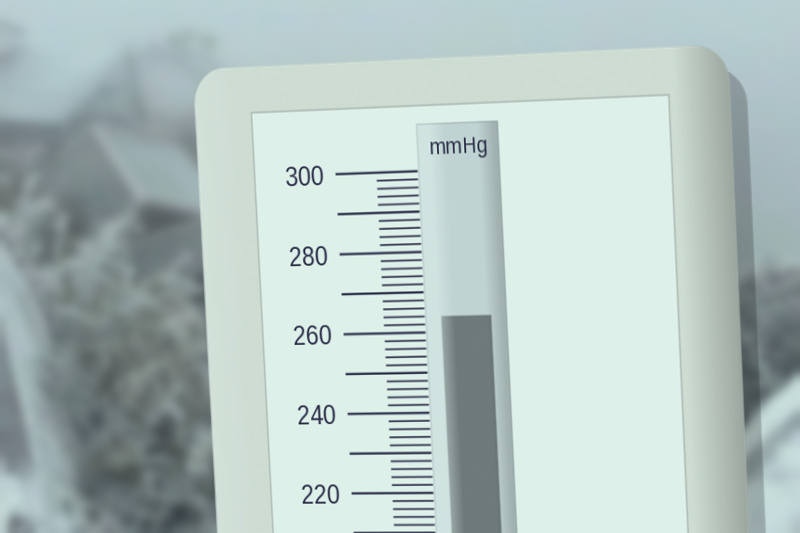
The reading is 264 mmHg
